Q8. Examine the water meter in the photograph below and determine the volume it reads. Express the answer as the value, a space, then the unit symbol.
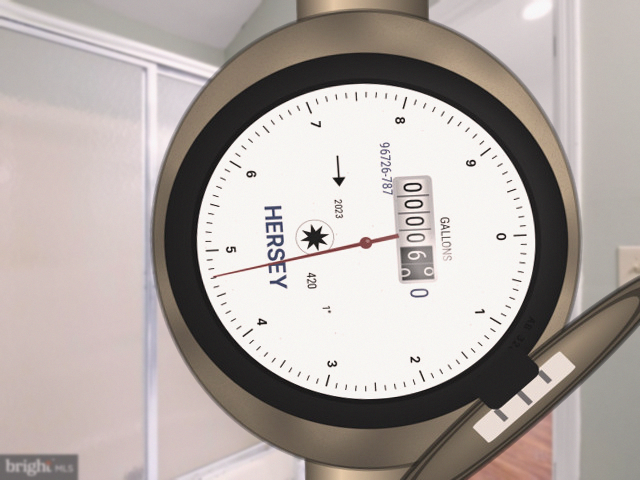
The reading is 684.7 gal
